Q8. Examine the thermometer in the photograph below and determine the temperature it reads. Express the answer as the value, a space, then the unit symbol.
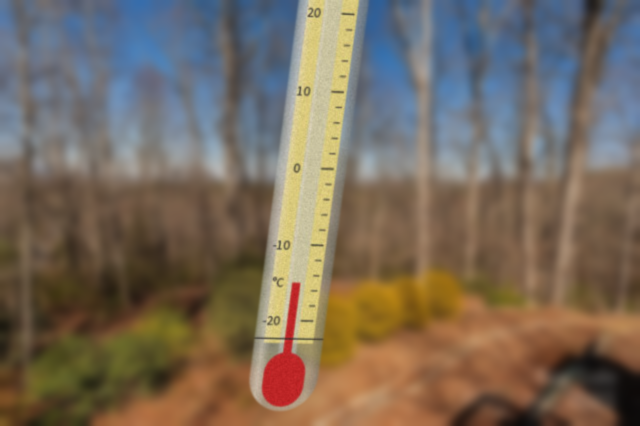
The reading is -15 °C
